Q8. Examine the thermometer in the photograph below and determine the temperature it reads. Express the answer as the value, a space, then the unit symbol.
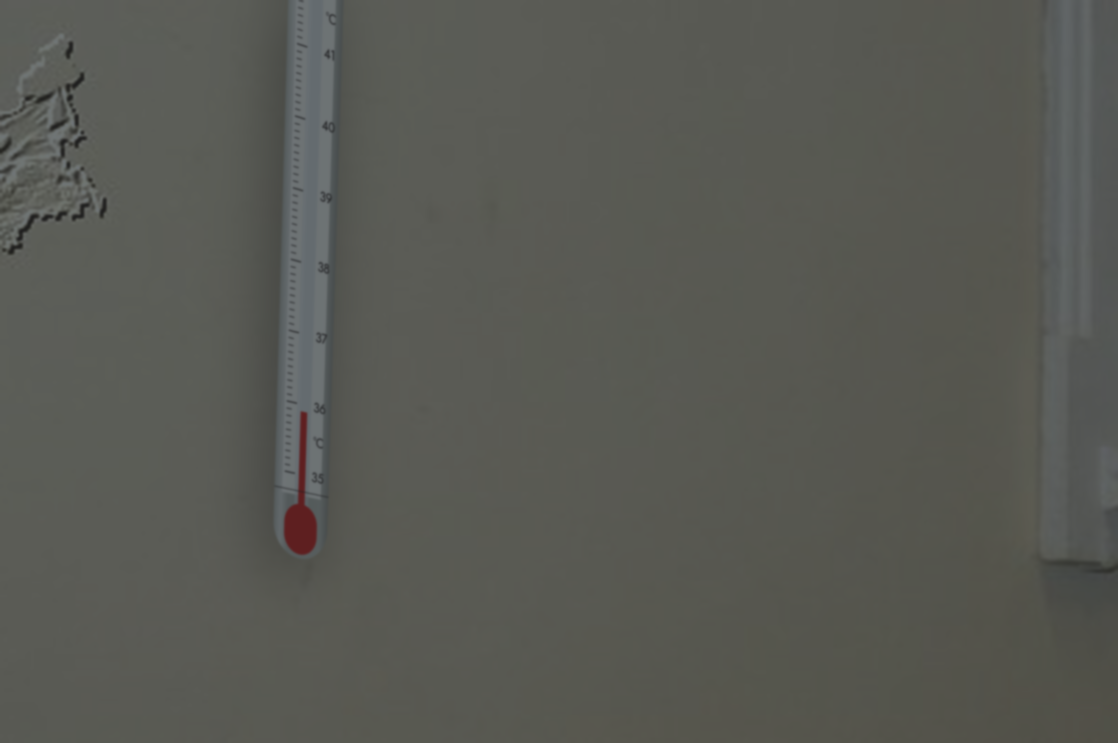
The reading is 35.9 °C
